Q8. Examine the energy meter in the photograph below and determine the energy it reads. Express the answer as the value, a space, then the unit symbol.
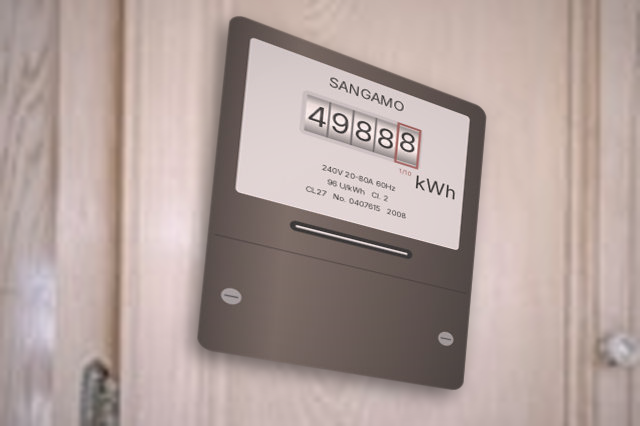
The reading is 4988.8 kWh
